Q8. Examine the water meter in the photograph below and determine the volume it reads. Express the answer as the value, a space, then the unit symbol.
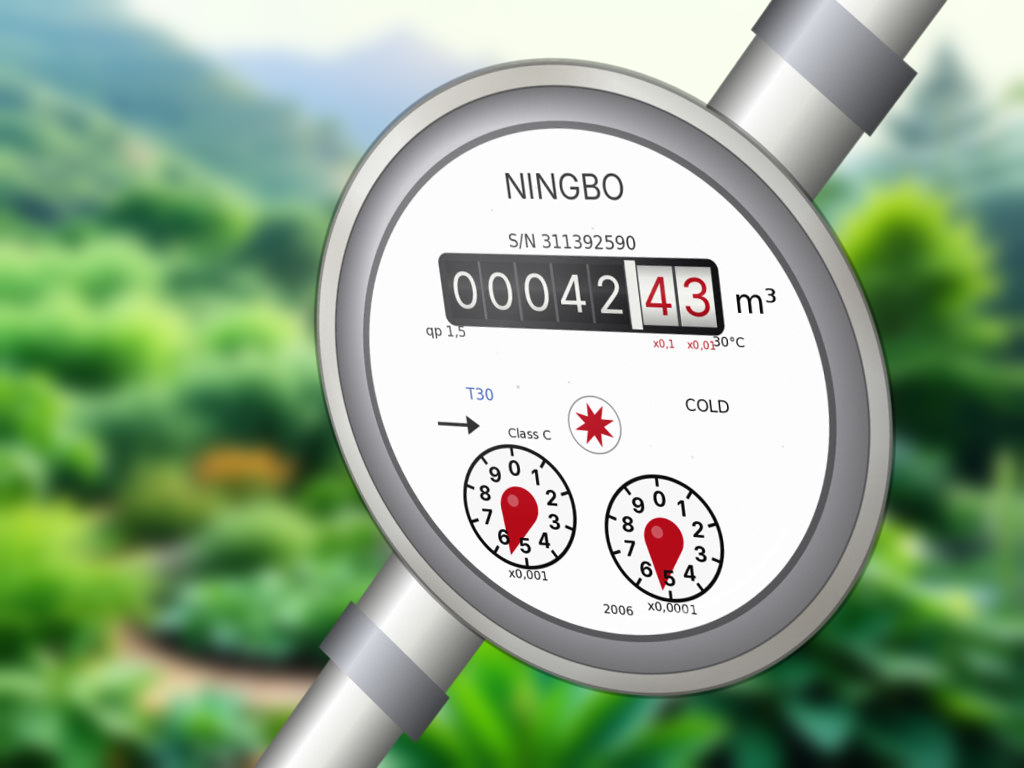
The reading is 42.4355 m³
